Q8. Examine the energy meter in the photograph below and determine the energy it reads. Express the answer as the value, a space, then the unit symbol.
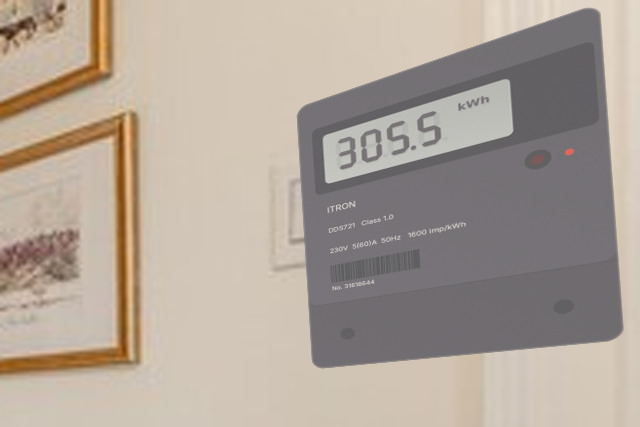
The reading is 305.5 kWh
